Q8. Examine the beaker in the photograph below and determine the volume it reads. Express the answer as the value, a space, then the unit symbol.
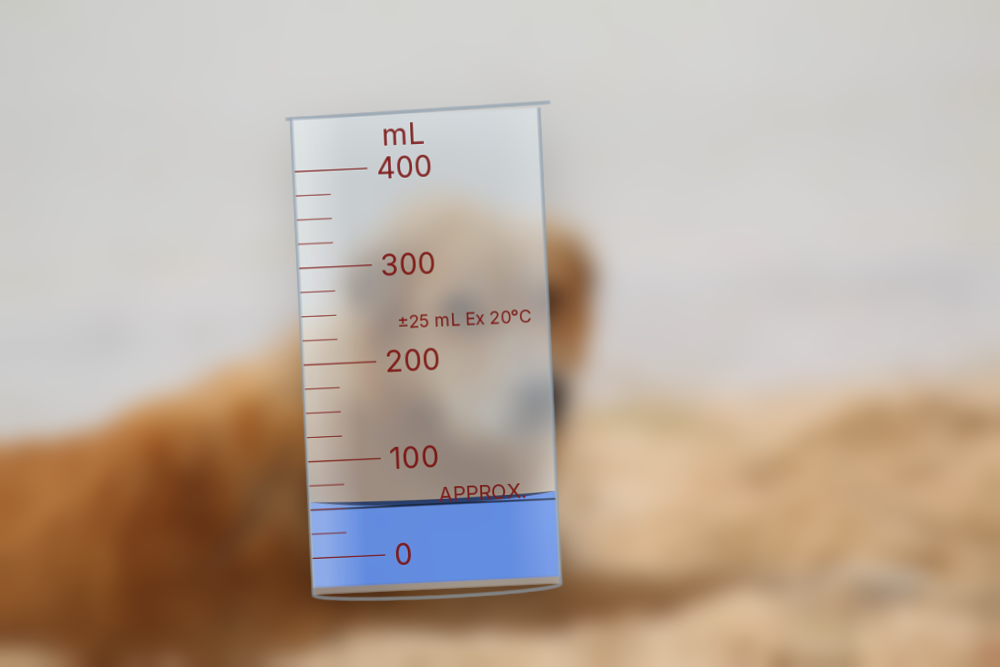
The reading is 50 mL
